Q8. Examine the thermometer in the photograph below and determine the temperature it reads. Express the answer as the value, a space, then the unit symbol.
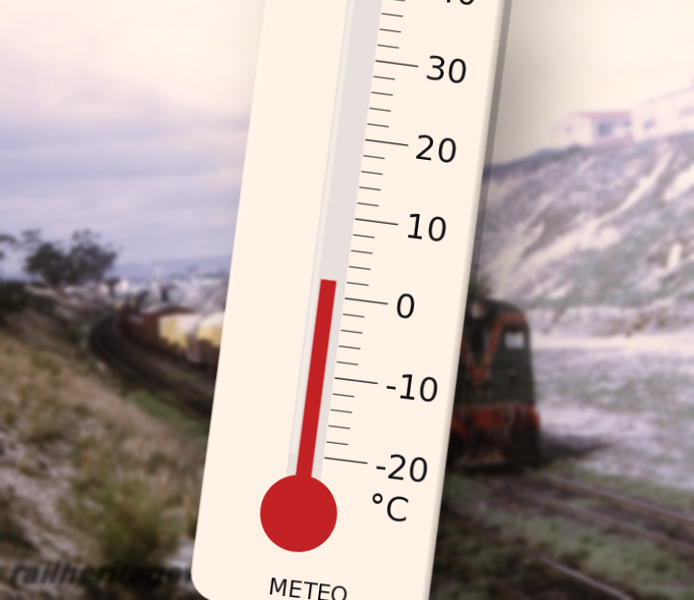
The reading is 2 °C
